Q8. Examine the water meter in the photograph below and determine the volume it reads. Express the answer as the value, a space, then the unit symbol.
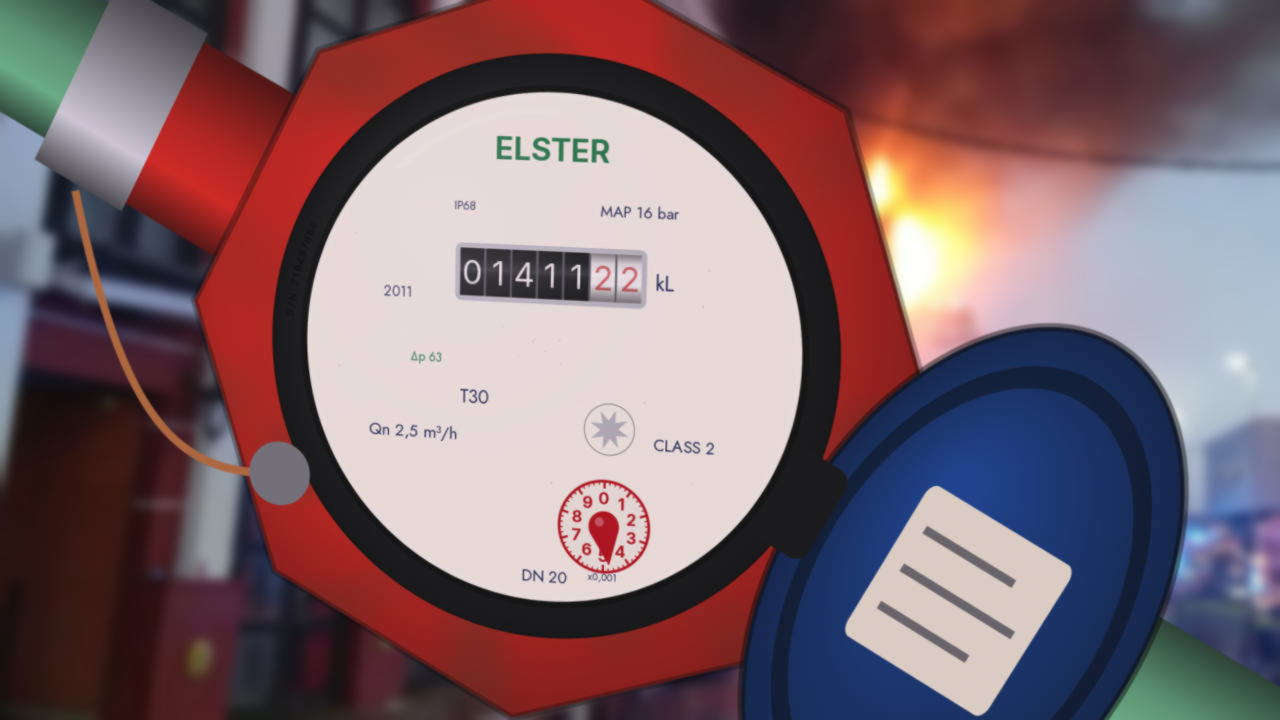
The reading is 1411.224 kL
